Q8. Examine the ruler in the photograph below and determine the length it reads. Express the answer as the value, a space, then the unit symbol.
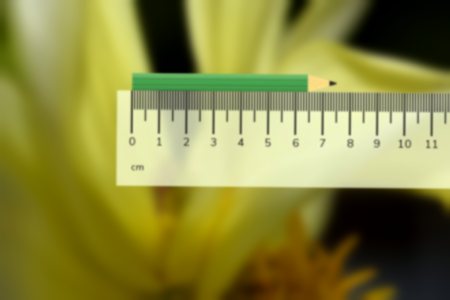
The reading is 7.5 cm
